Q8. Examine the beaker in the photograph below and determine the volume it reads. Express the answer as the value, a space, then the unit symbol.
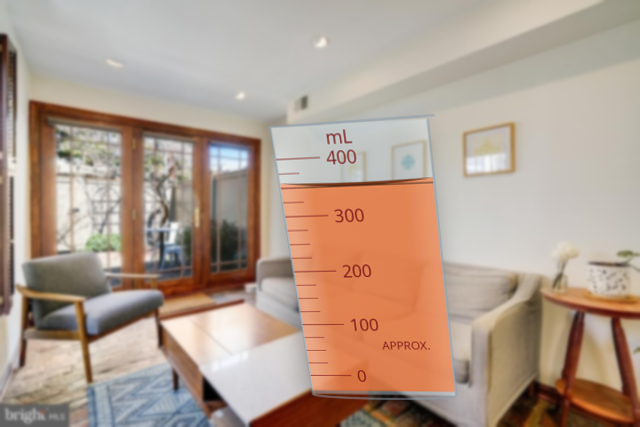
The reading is 350 mL
